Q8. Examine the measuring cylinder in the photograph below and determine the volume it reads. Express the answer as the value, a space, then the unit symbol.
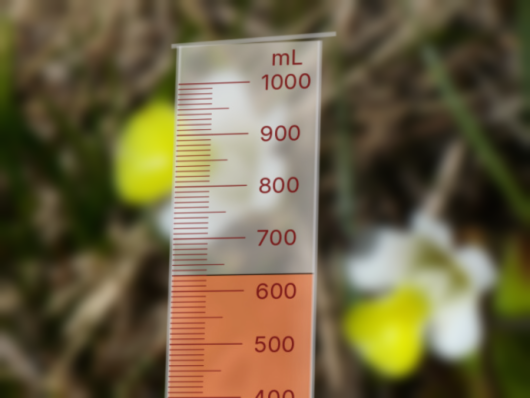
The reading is 630 mL
